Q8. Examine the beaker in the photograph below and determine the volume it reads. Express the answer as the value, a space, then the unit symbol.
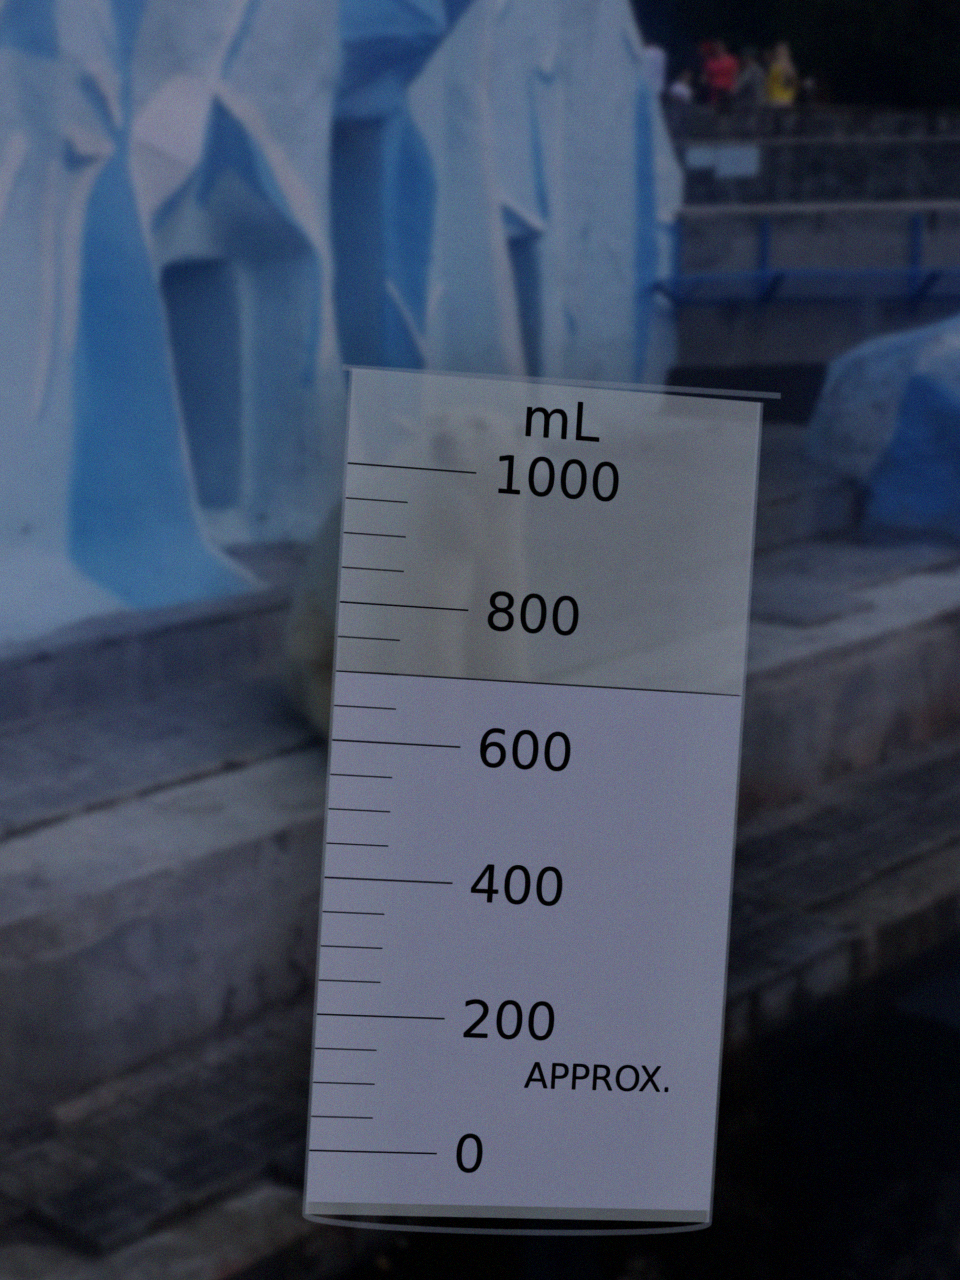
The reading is 700 mL
